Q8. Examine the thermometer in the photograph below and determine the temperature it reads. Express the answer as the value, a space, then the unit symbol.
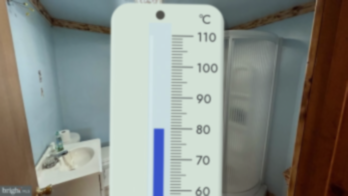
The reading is 80 °C
